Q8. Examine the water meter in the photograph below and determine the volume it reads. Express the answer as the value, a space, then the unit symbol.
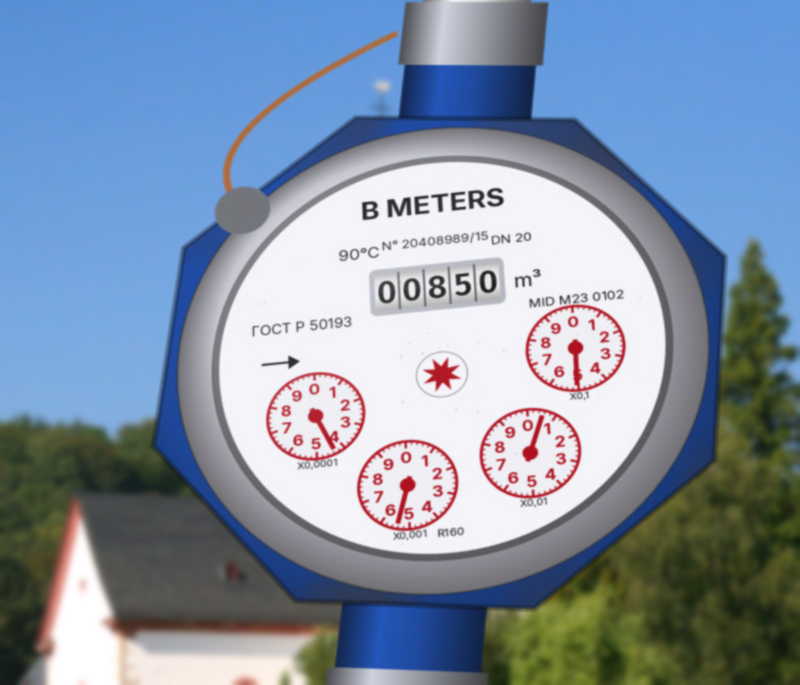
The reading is 850.5054 m³
